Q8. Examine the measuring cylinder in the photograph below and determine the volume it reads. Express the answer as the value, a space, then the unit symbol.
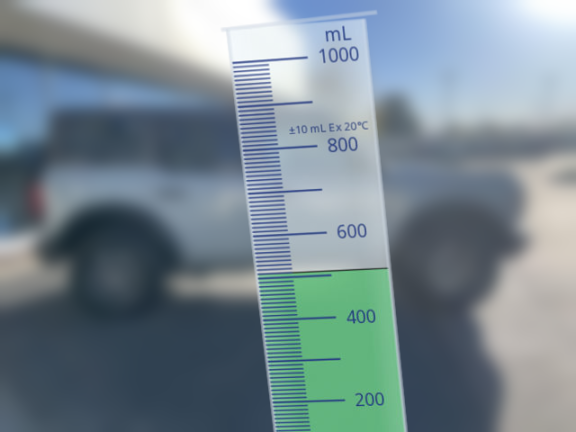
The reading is 510 mL
